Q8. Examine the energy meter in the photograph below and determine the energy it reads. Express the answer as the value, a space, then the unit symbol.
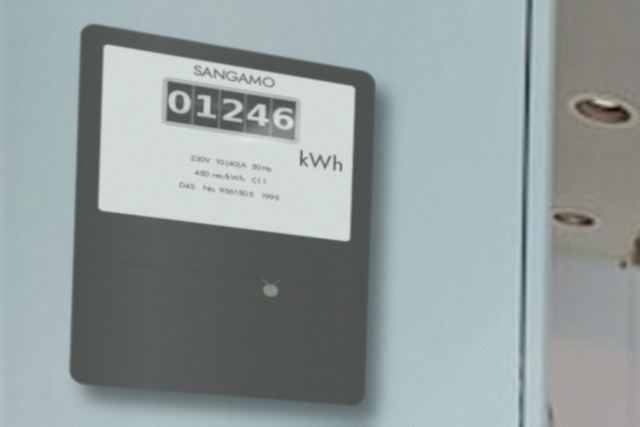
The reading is 1246 kWh
